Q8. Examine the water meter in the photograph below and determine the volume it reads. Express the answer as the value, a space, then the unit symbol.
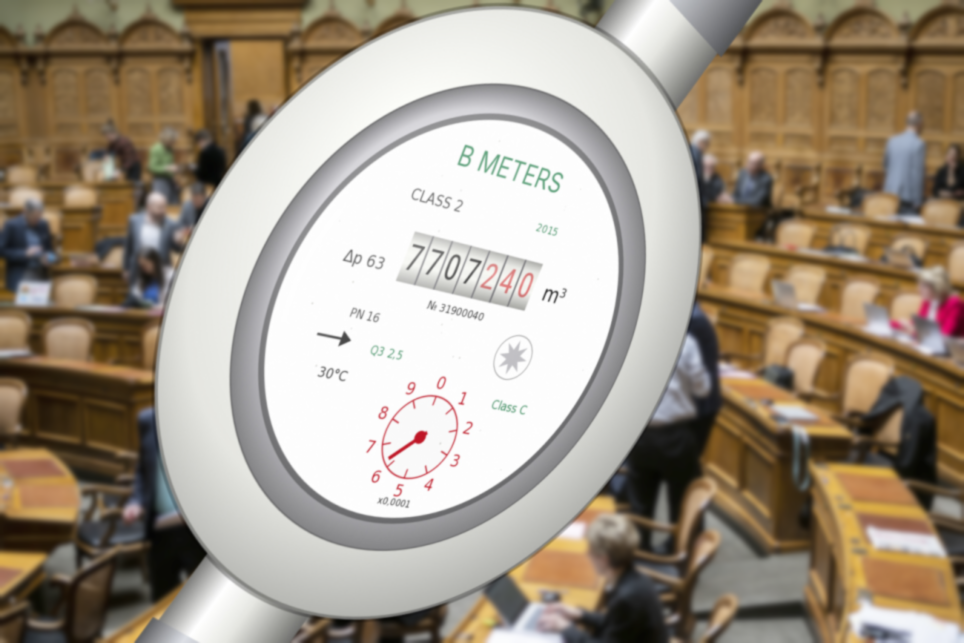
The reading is 7707.2406 m³
